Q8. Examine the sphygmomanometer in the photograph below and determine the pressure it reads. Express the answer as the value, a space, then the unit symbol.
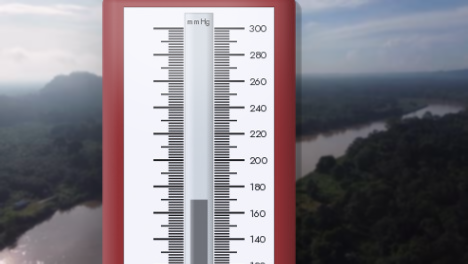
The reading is 170 mmHg
